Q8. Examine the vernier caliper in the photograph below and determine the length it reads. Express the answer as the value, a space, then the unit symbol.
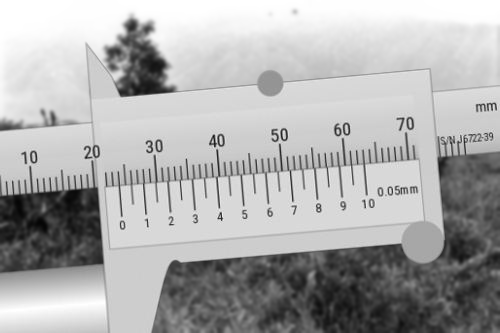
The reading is 24.0 mm
